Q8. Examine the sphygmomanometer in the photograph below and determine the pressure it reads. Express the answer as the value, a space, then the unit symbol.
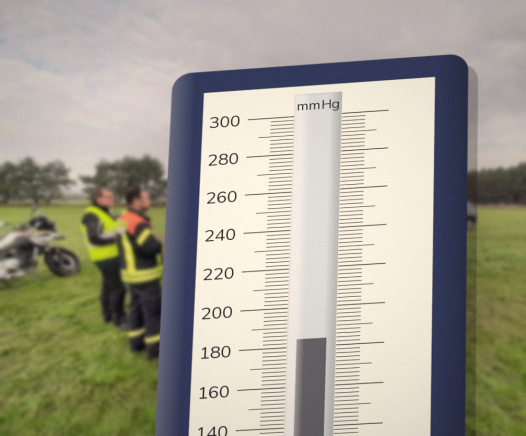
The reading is 184 mmHg
